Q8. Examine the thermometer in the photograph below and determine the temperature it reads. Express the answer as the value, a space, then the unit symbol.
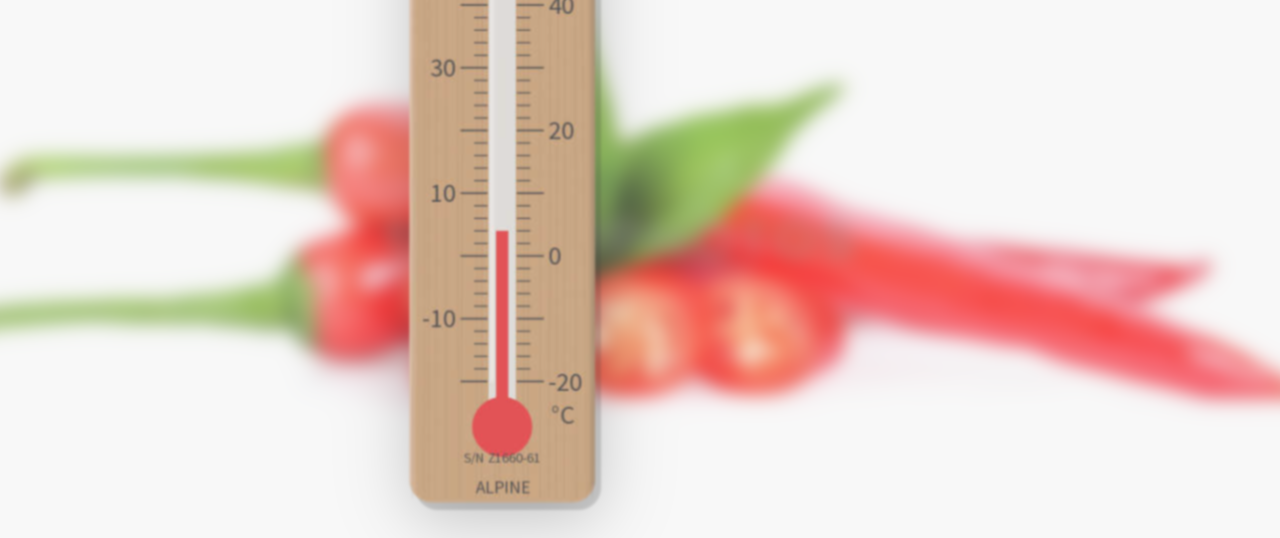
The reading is 4 °C
